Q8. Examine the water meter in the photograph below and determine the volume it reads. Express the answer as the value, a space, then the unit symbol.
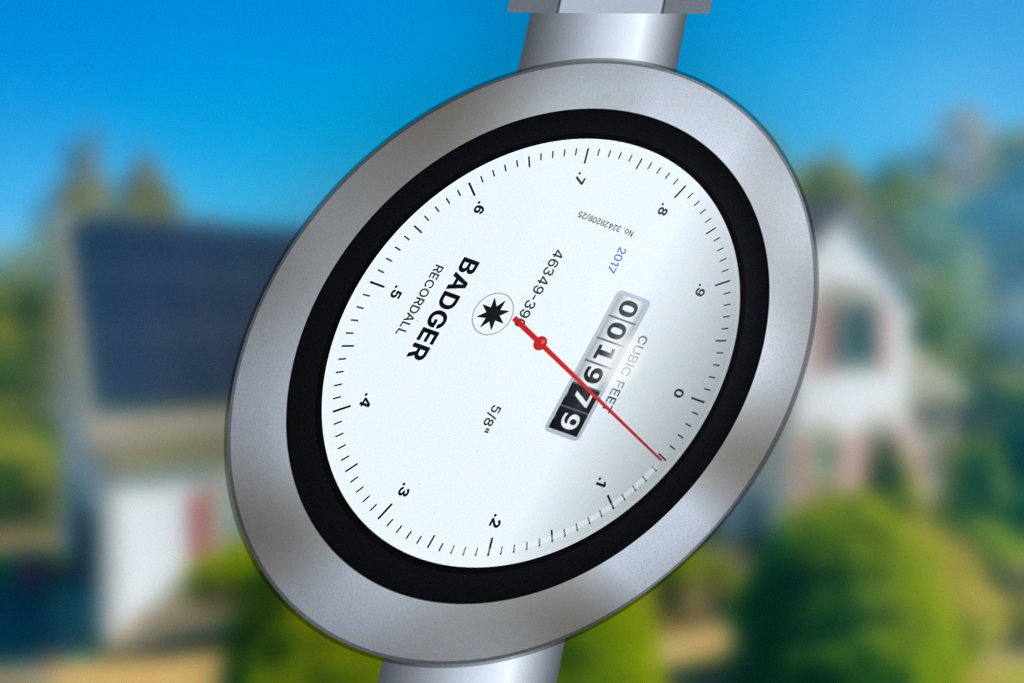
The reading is 1979.05 ft³
